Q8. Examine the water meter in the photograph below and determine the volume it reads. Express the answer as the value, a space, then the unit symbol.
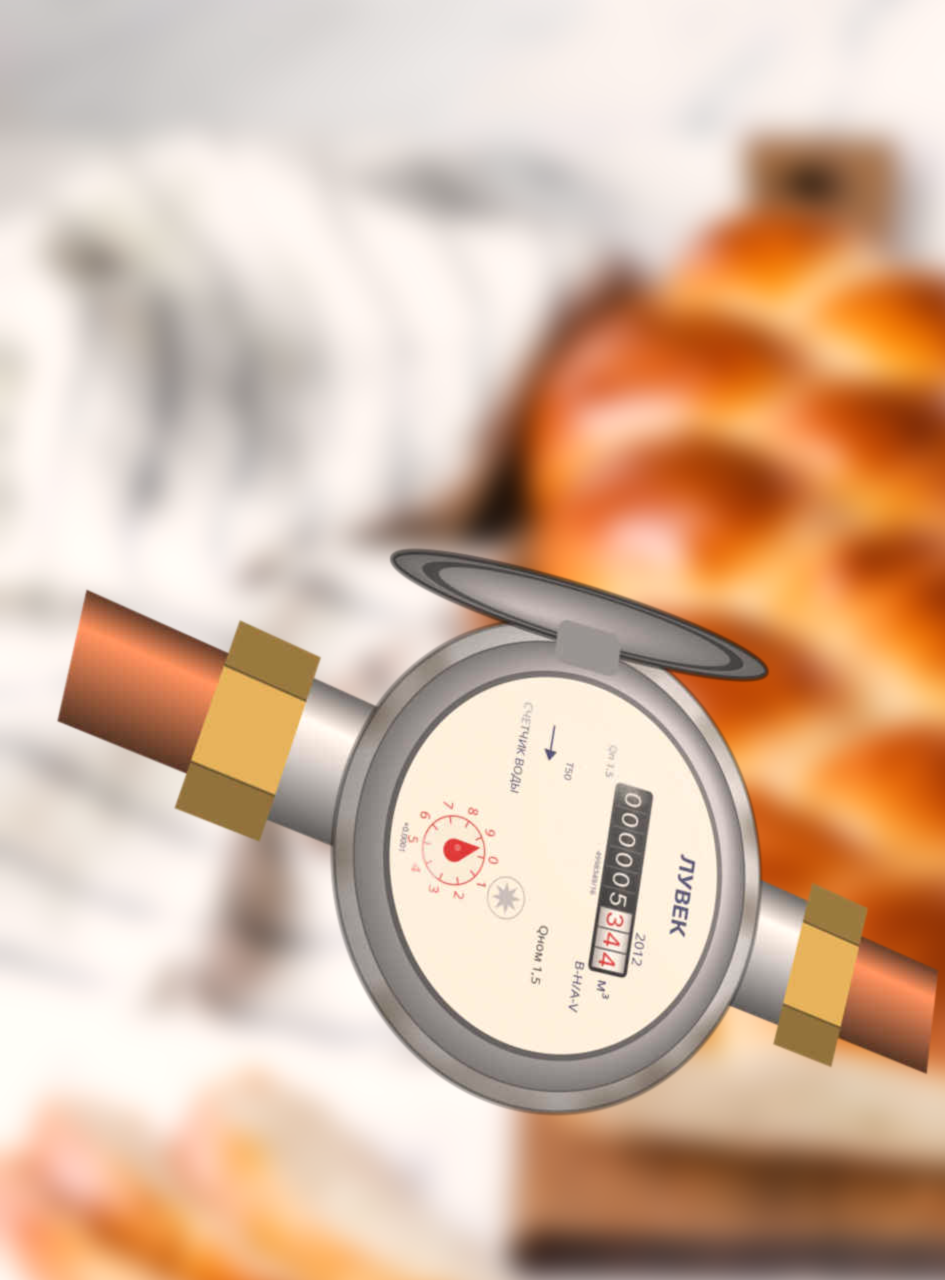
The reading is 5.3439 m³
